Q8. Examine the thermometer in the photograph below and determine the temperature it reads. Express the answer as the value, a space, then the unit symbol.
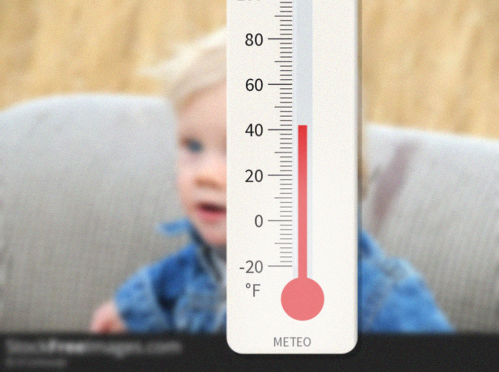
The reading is 42 °F
